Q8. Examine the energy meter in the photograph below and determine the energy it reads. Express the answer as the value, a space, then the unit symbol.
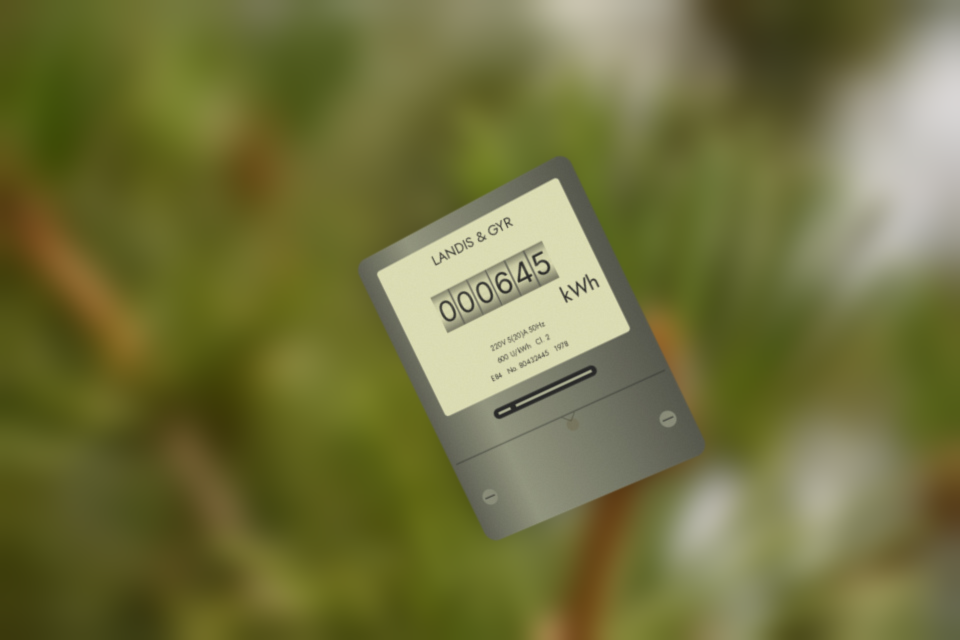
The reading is 645 kWh
